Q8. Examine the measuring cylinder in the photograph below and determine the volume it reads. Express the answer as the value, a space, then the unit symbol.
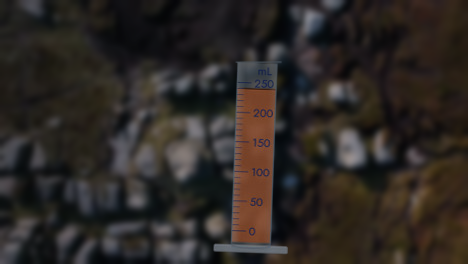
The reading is 240 mL
